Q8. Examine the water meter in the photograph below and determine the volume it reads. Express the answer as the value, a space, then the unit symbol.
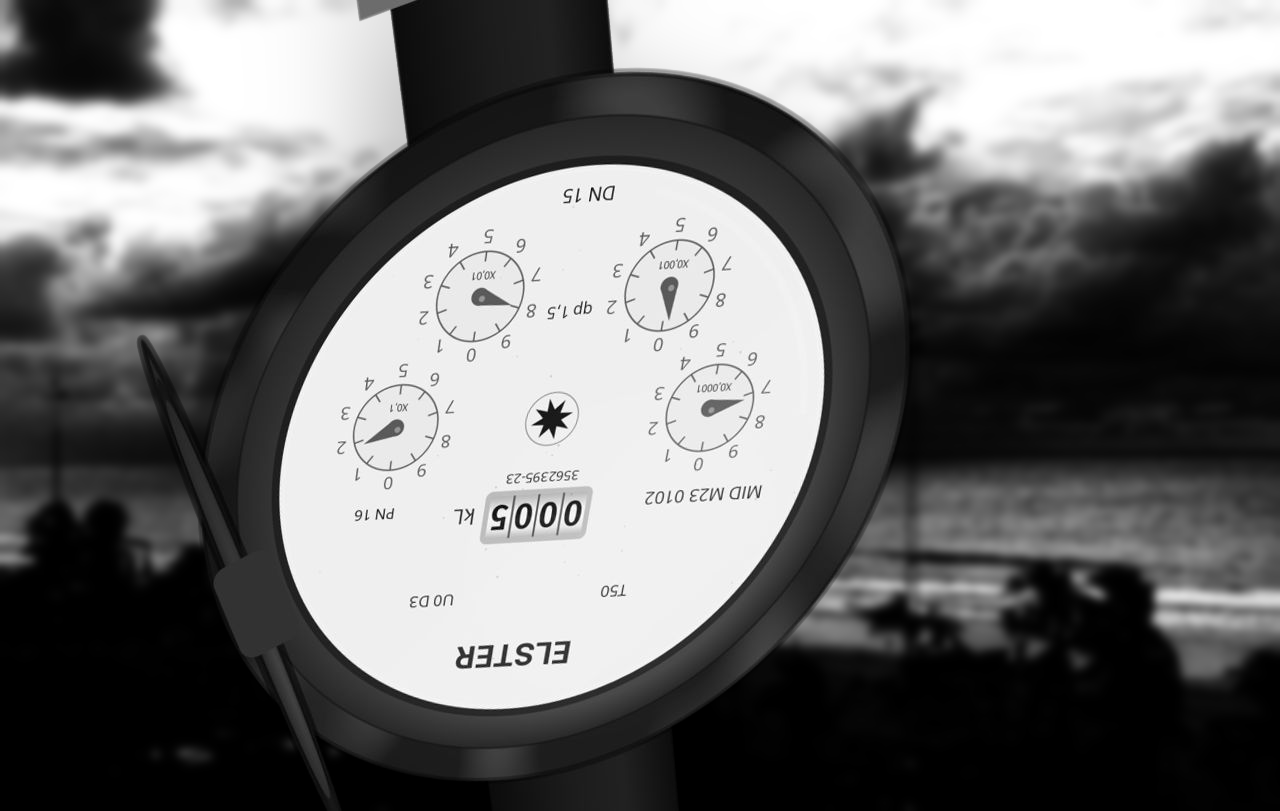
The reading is 5.1797 kL
